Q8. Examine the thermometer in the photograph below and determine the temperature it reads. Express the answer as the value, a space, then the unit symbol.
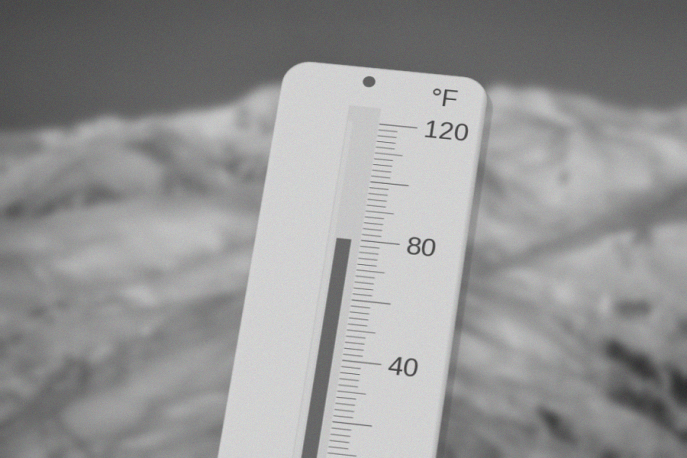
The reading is 80 °F
